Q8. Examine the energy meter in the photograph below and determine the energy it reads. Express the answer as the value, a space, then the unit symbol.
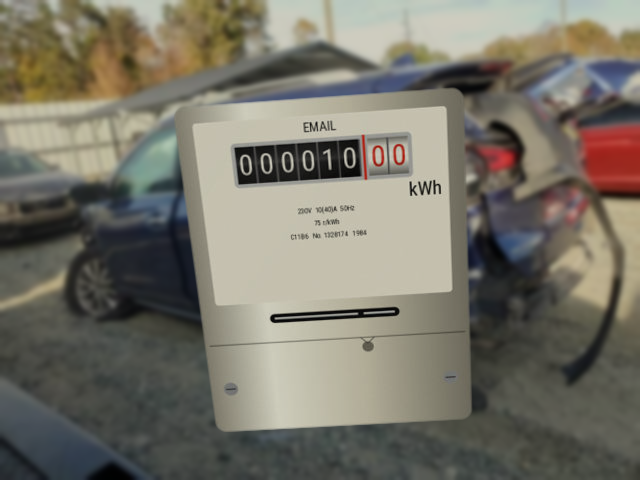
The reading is 10.00 kWh
